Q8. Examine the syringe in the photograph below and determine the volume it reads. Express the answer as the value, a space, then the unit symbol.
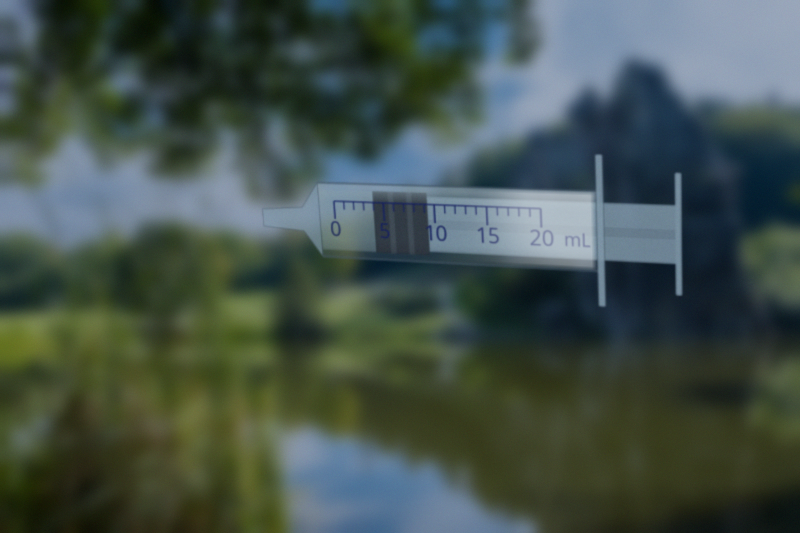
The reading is 4 mL
